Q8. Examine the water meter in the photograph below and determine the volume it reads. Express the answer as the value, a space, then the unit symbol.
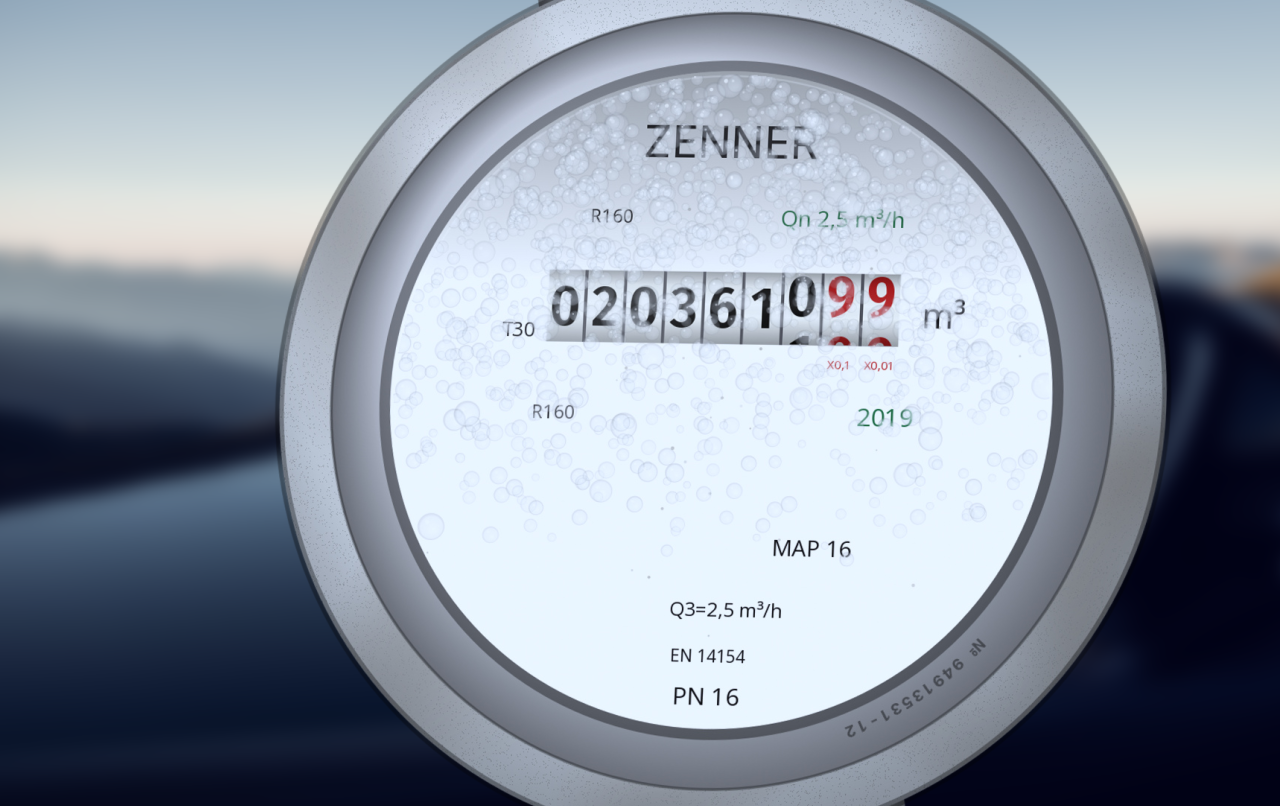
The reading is 203610.99 m³
